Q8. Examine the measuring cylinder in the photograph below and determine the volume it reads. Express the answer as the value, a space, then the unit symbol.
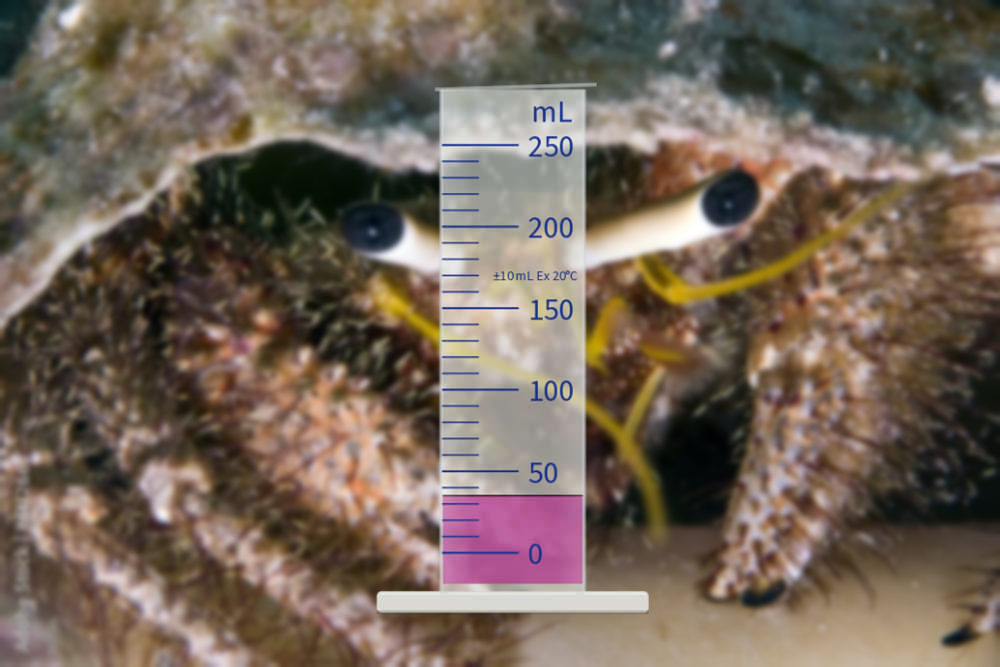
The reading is 35 mL
